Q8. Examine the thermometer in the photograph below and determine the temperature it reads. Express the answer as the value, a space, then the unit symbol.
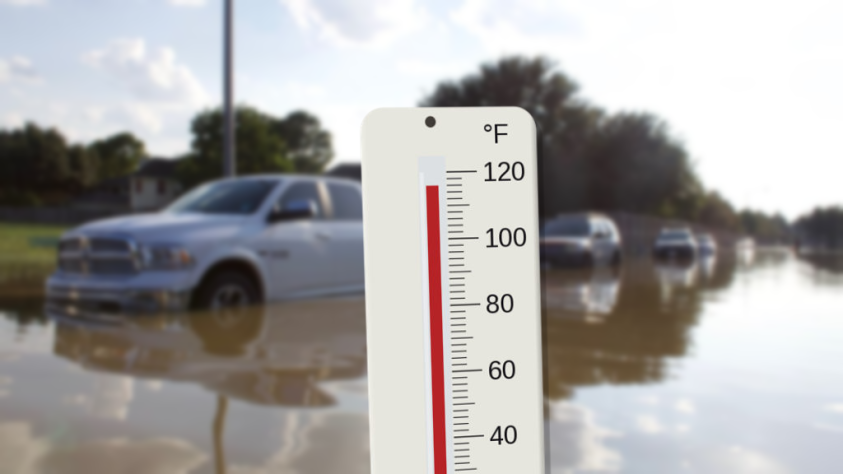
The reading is 116 °F
